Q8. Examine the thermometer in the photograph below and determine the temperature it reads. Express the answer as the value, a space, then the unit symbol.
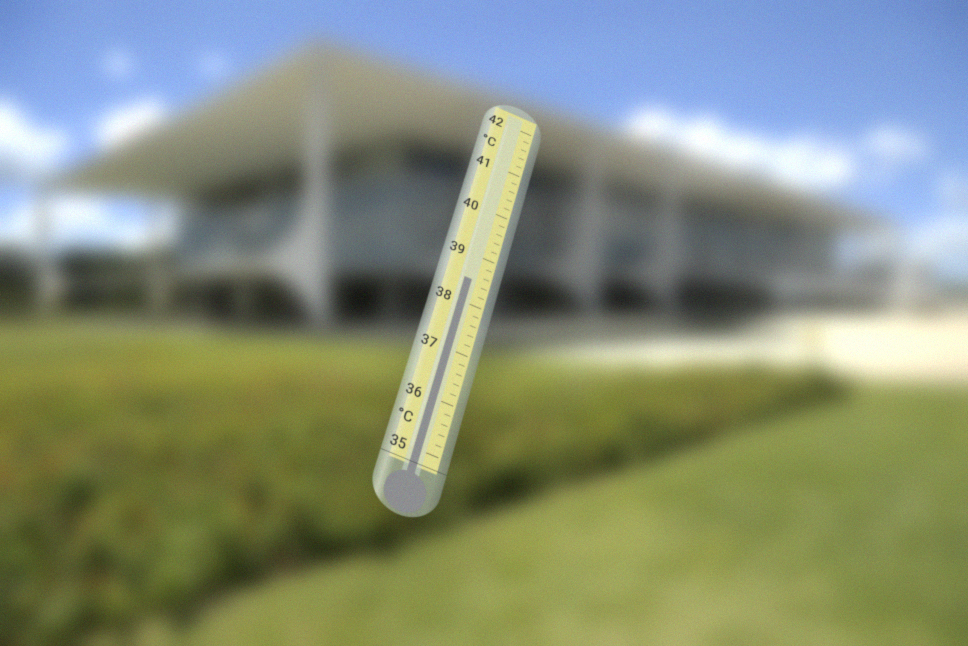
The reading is 38.5 °C
